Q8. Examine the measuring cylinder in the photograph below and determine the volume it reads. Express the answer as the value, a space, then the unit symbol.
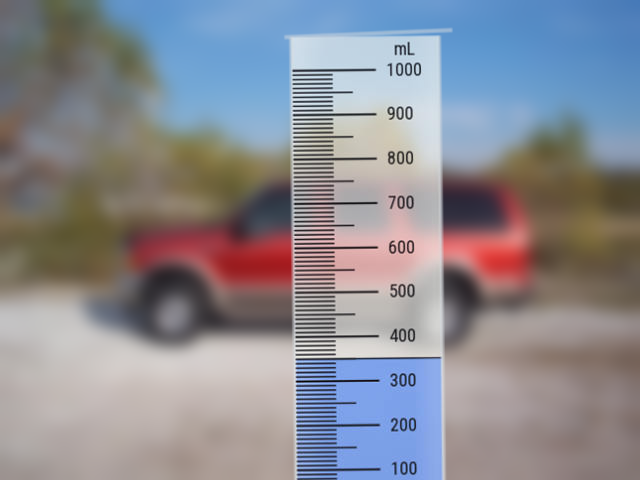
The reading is 350 mL
